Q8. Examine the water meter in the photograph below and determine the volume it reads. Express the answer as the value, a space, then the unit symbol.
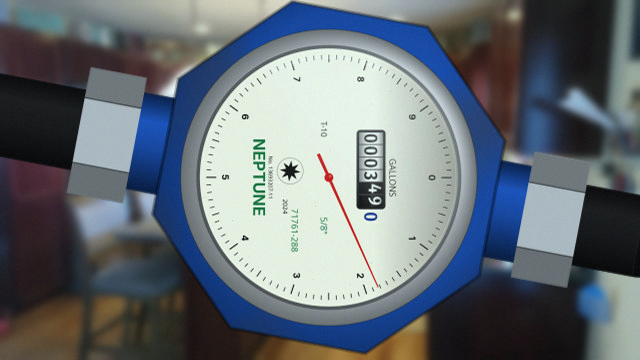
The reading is 3491.8 gal
